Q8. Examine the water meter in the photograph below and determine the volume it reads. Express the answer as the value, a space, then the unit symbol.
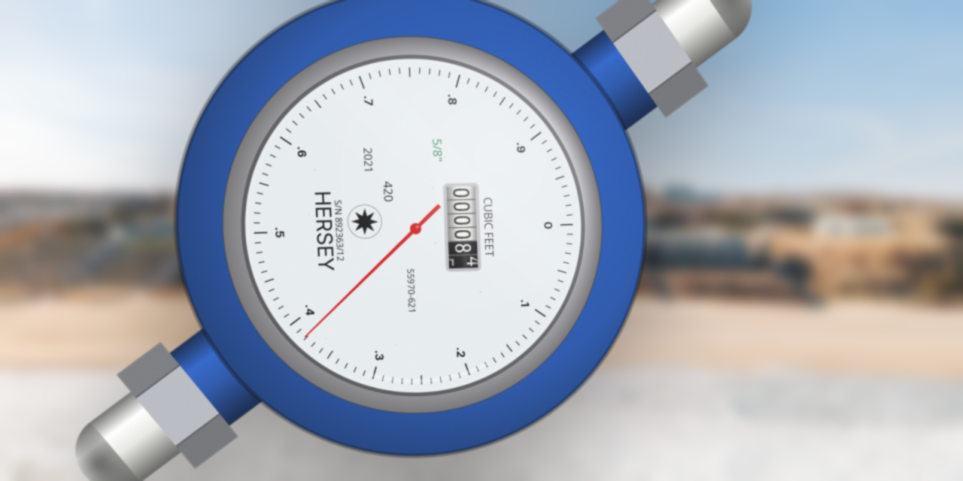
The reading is 84.38 ft³
